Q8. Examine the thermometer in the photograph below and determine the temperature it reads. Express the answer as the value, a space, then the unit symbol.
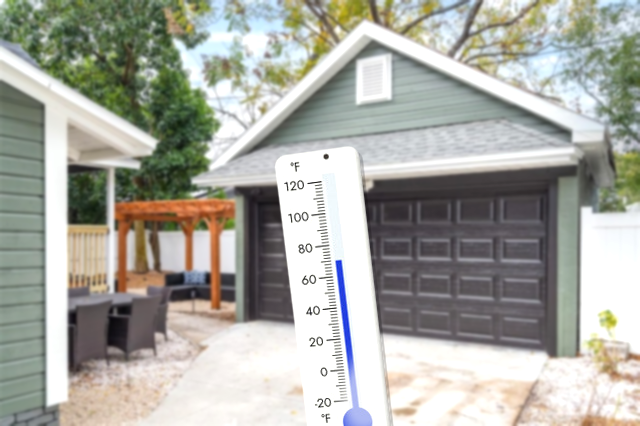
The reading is 70 °F
